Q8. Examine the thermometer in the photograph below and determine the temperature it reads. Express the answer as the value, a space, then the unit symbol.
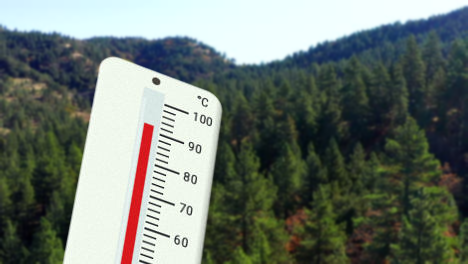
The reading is 92 °C
